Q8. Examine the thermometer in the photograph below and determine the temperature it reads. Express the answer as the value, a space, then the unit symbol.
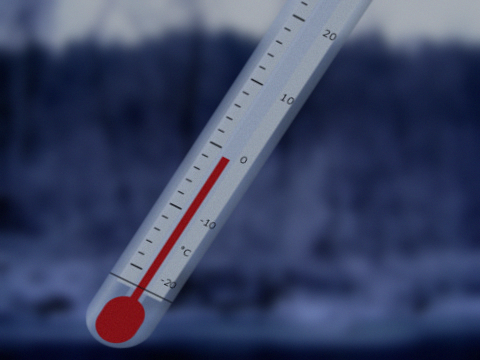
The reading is -1 °C
